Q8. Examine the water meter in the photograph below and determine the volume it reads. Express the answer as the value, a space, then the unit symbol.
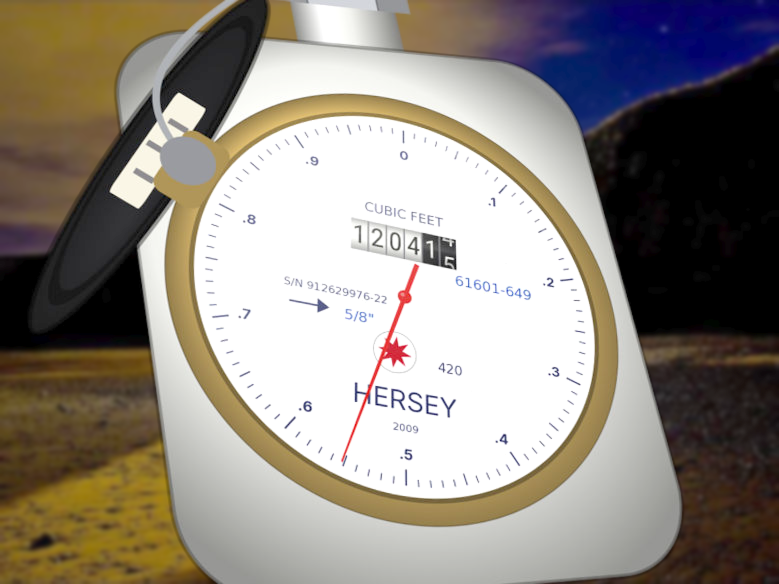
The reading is 120414.55 ft³
